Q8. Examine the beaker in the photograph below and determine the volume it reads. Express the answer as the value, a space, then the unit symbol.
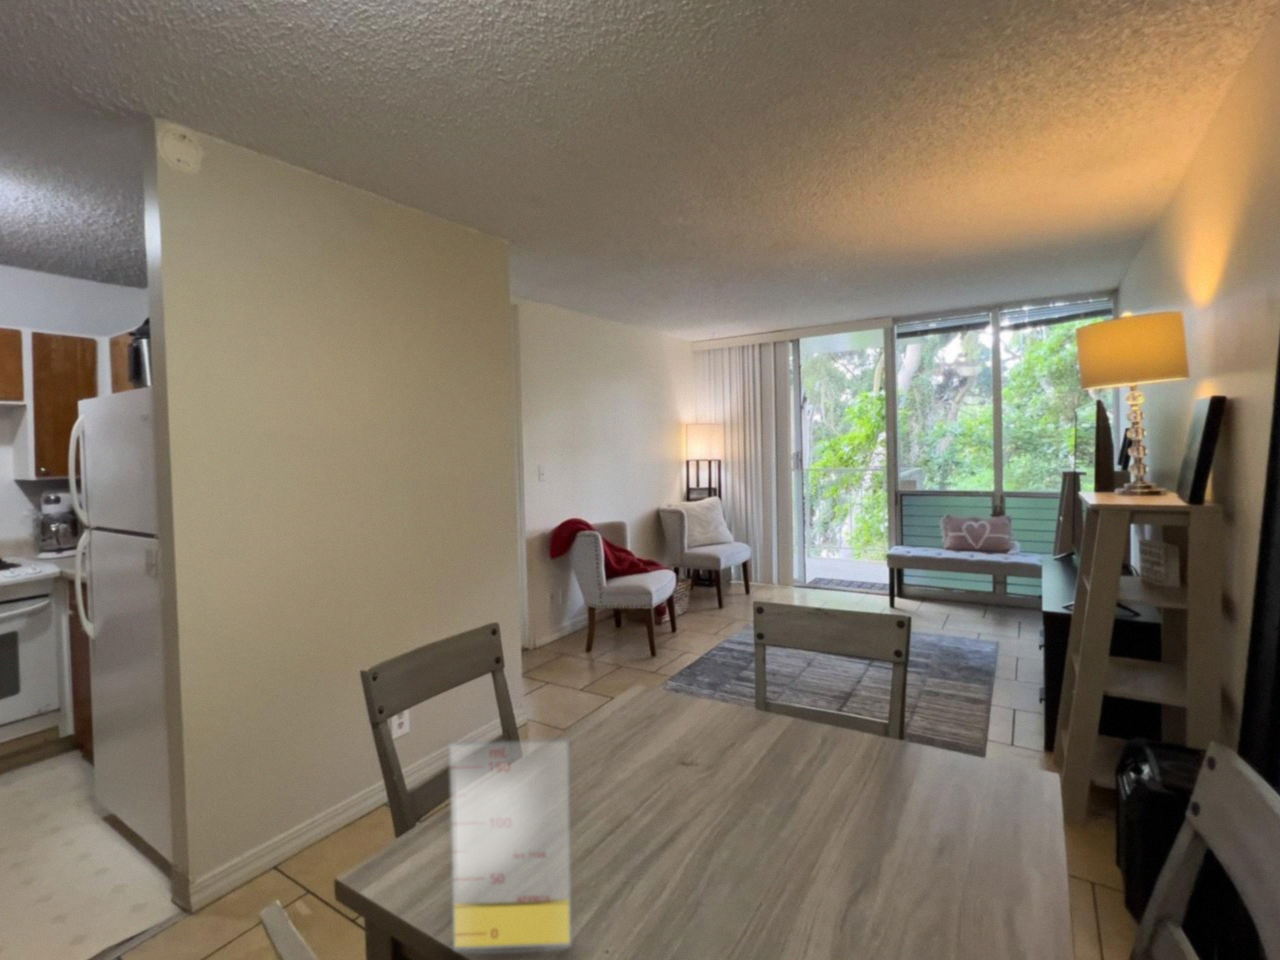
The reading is 25 mL
